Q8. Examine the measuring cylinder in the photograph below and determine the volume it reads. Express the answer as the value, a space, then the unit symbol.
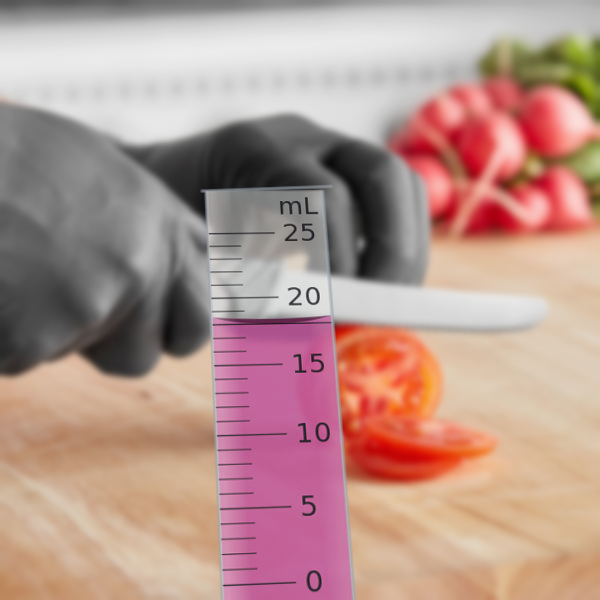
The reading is 18 mL
